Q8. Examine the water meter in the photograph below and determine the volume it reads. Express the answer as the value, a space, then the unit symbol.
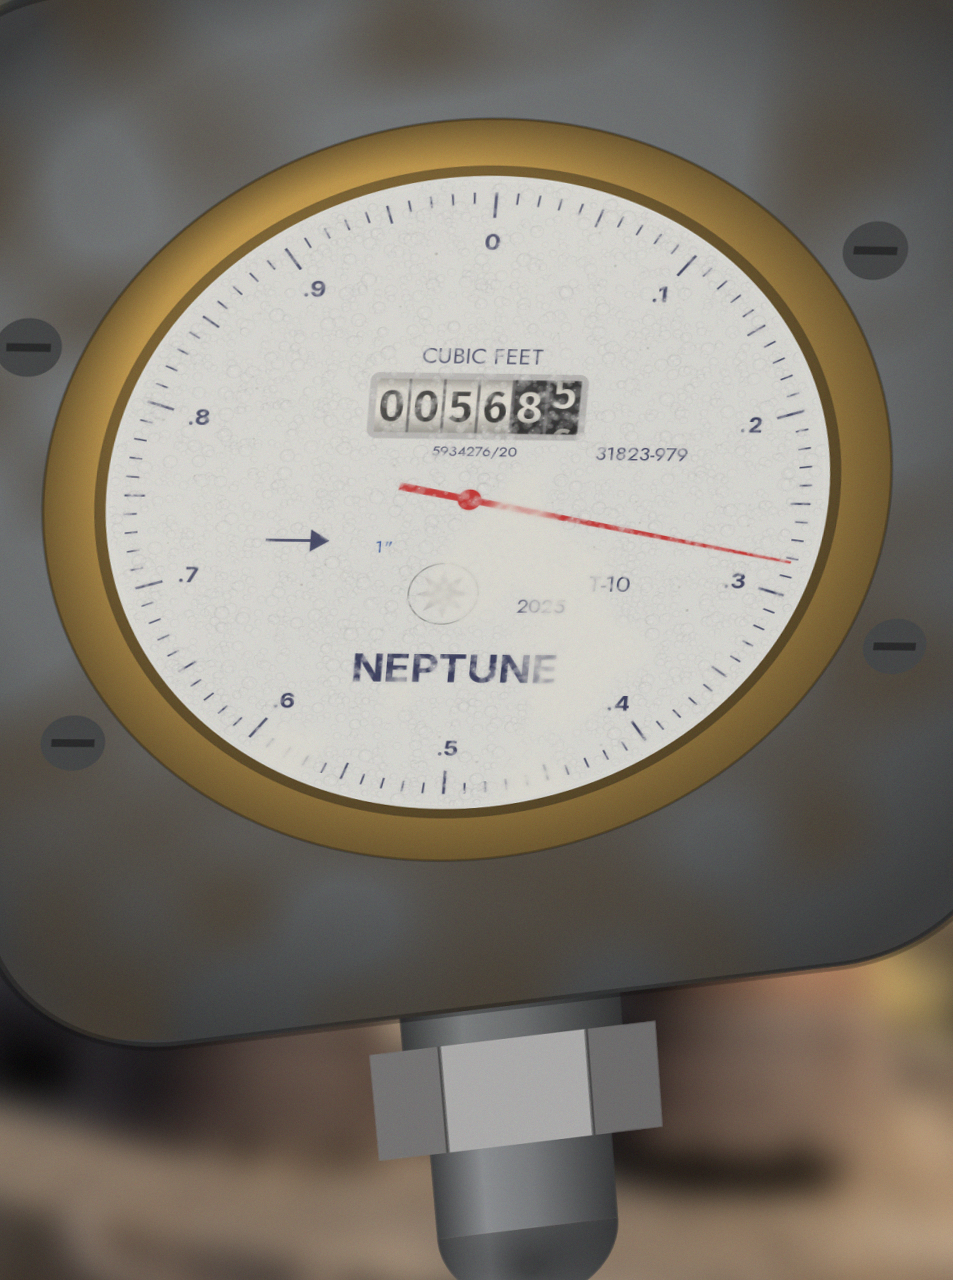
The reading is 5685.28 ft³
